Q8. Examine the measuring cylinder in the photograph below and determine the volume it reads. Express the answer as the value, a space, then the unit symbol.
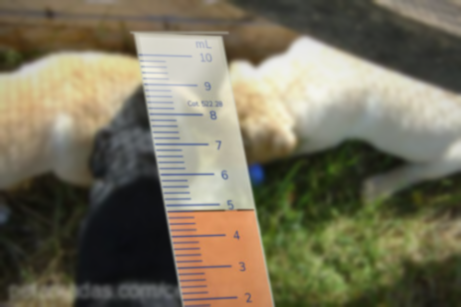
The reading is 4.8 mL
